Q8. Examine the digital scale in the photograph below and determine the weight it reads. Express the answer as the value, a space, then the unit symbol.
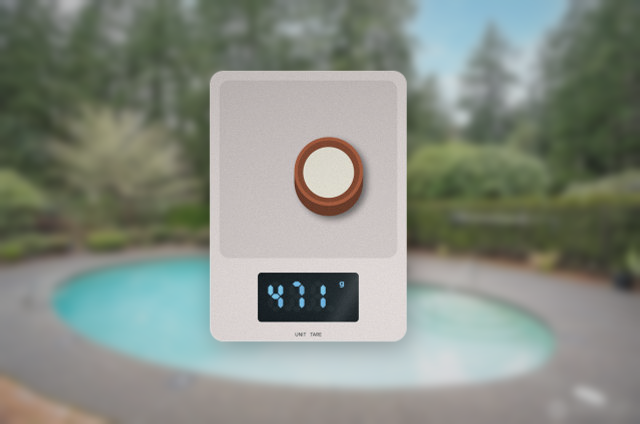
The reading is 471 g
